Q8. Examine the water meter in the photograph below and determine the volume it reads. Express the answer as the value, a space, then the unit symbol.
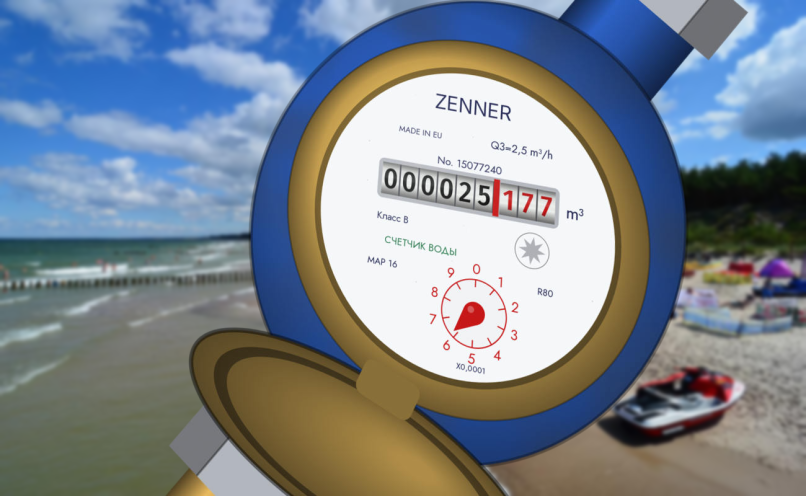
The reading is 25.1776 m³
